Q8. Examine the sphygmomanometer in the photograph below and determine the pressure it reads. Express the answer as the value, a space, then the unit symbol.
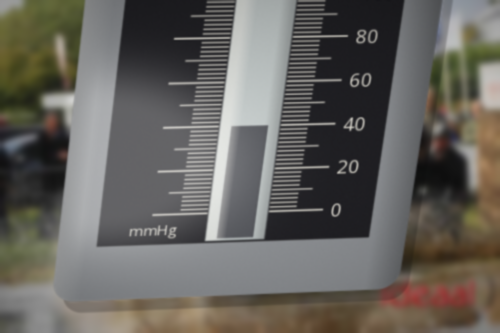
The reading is 40 mmHg
